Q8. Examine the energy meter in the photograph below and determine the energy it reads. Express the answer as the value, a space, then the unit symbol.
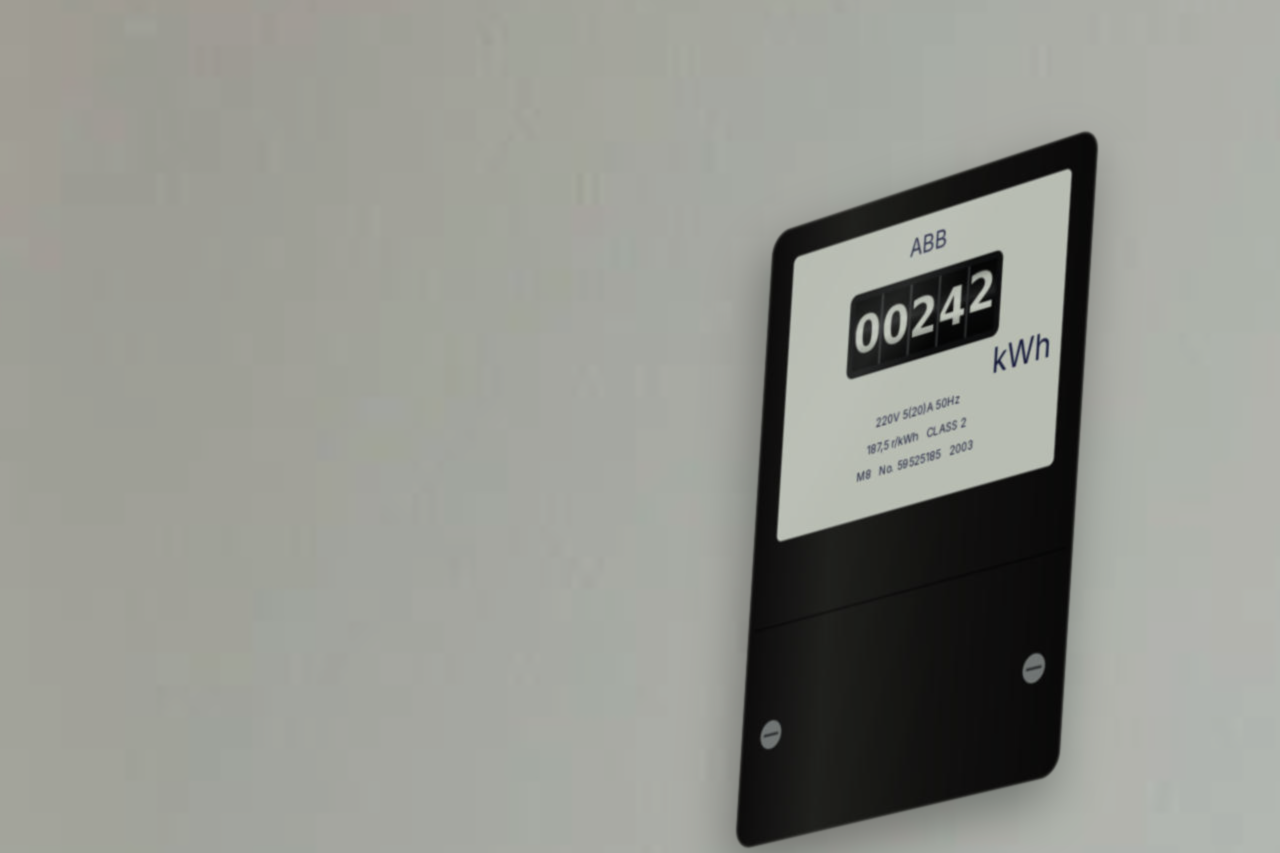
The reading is 242 kWh
